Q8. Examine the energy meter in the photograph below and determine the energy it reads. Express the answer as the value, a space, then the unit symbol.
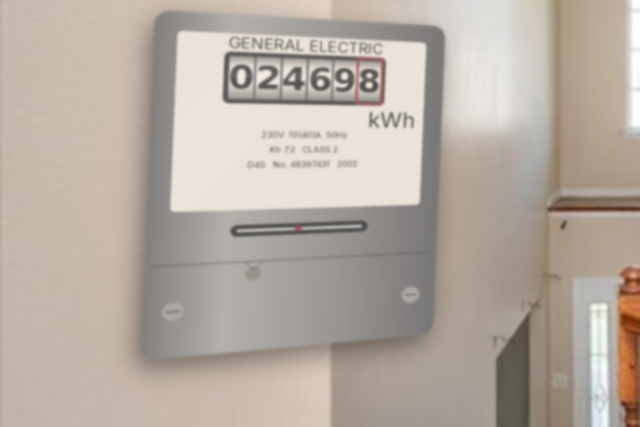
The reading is 2469.8 kWh
